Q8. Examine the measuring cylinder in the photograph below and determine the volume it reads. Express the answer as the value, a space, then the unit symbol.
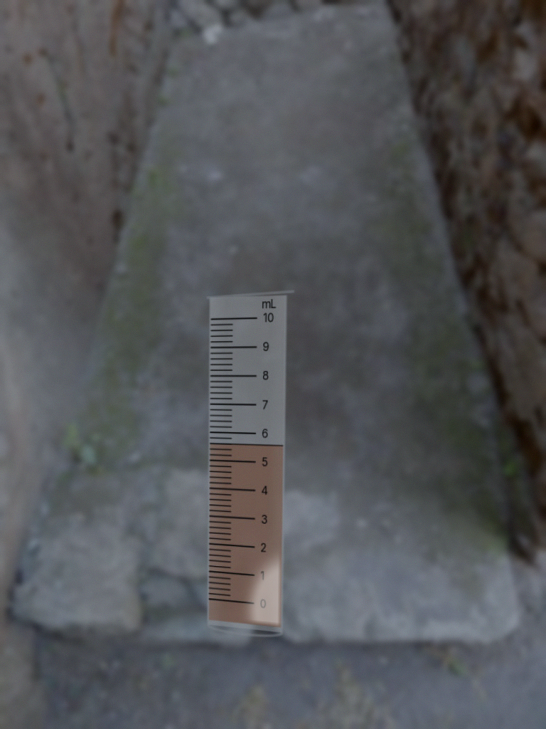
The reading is 5.6 mL
